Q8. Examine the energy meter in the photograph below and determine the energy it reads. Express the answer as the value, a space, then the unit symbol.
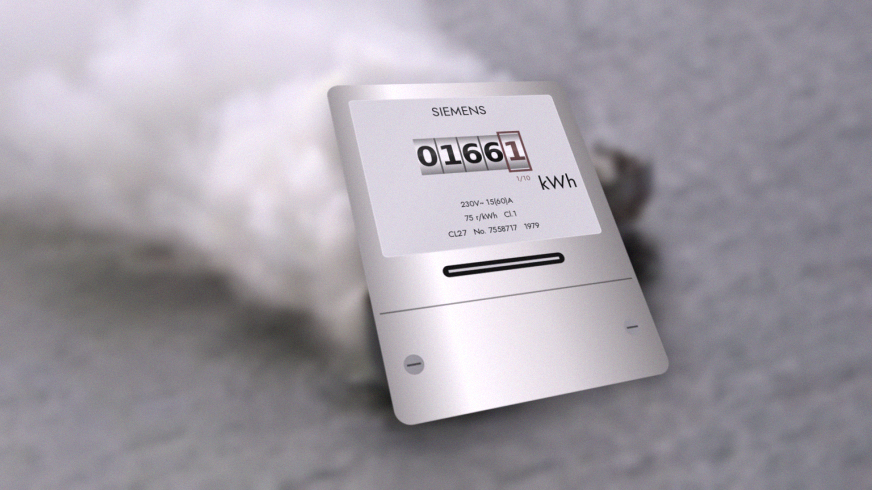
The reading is 166.1 kWh
